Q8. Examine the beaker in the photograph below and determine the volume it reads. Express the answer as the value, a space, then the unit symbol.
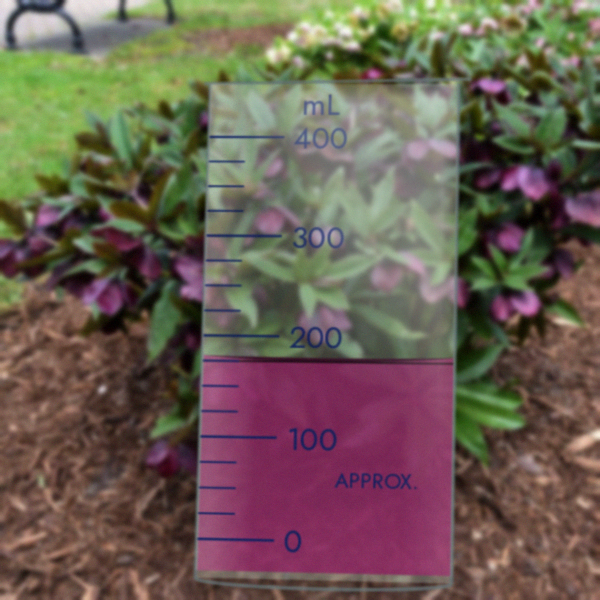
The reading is 175 mL
